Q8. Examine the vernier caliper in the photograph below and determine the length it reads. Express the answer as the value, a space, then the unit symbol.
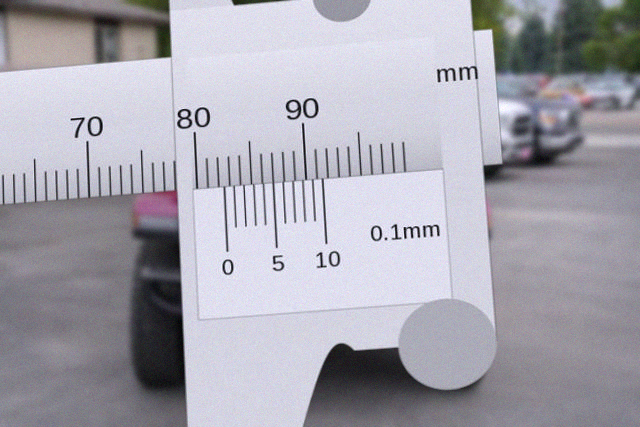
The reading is 82.5 mm
